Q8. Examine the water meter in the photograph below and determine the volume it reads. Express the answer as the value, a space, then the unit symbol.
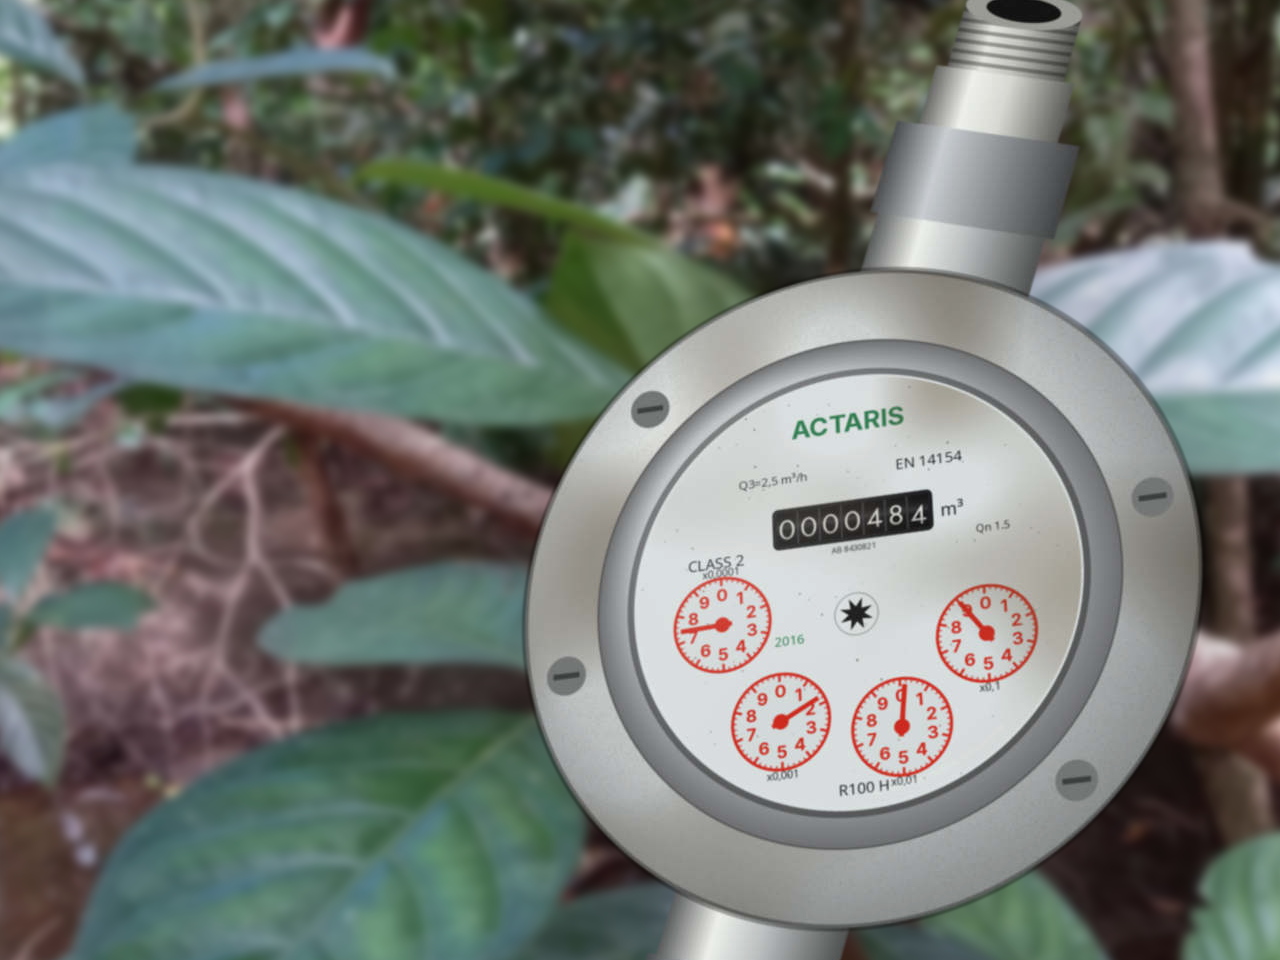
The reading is 483.9017 m³
